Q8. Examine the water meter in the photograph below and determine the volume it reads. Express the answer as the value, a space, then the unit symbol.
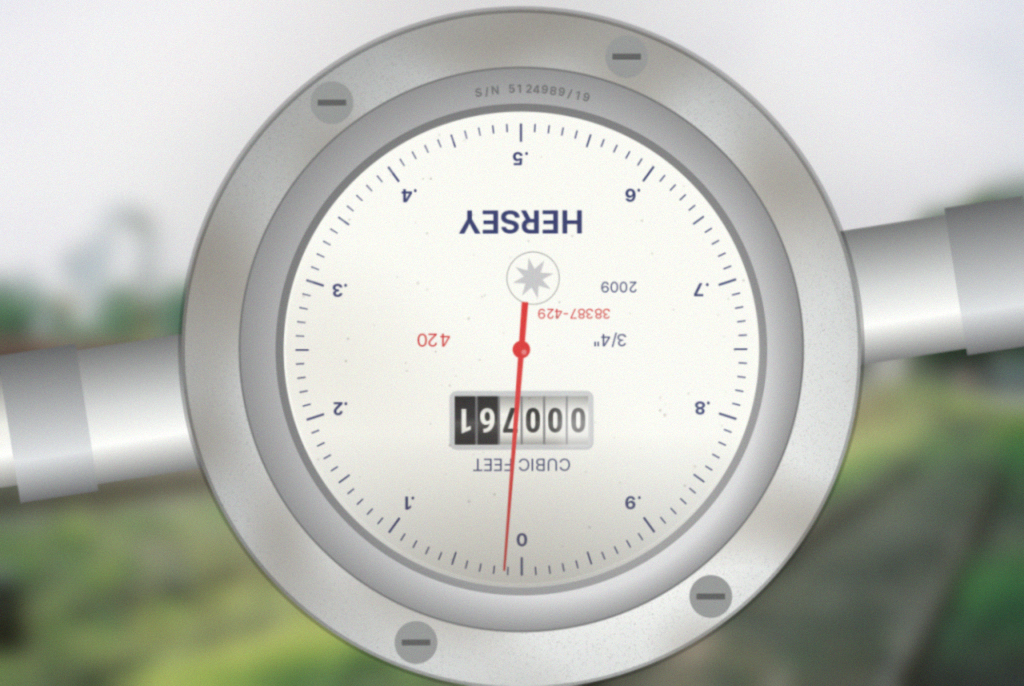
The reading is 761.01 ft³
